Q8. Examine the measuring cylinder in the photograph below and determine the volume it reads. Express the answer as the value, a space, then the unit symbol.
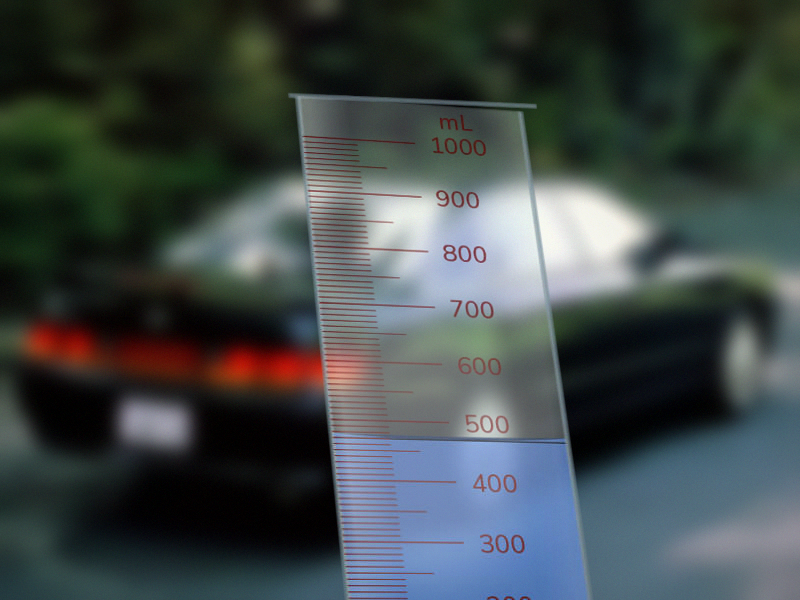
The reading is 470 mL
